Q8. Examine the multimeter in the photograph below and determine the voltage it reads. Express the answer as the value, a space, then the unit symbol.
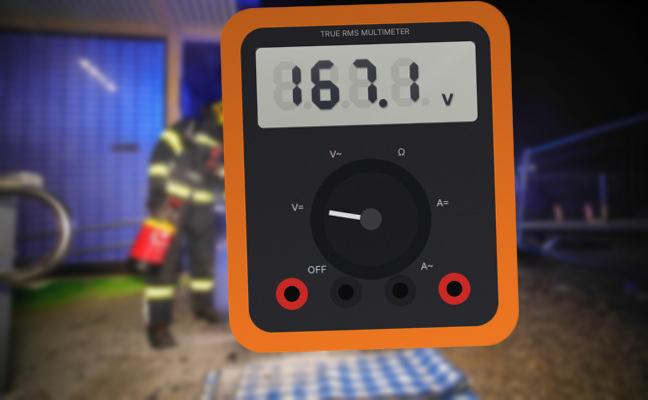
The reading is 167.1 V
